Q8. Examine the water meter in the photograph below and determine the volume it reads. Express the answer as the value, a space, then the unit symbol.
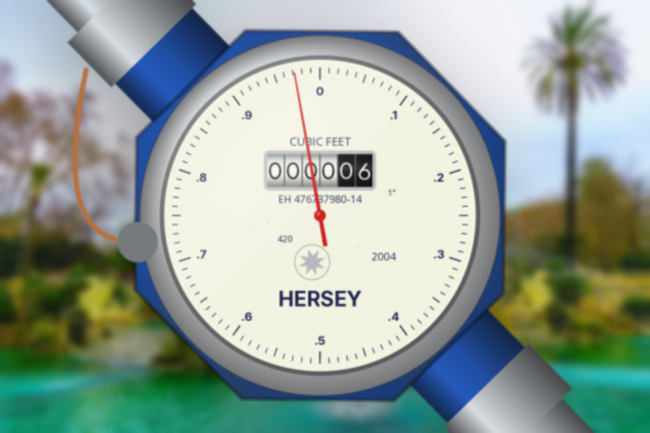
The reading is 5.97 ft³
